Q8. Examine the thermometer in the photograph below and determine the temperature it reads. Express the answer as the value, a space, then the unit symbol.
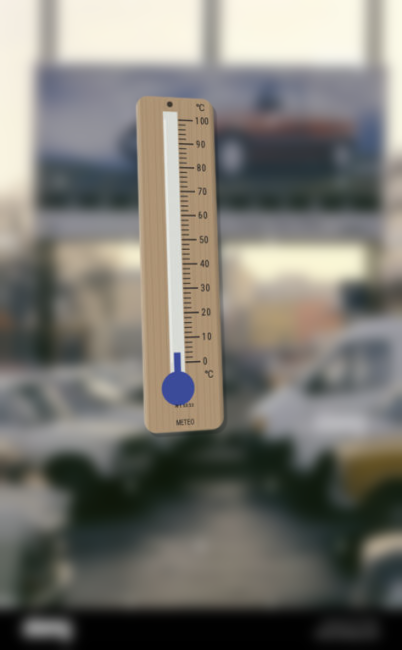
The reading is 4 °C
